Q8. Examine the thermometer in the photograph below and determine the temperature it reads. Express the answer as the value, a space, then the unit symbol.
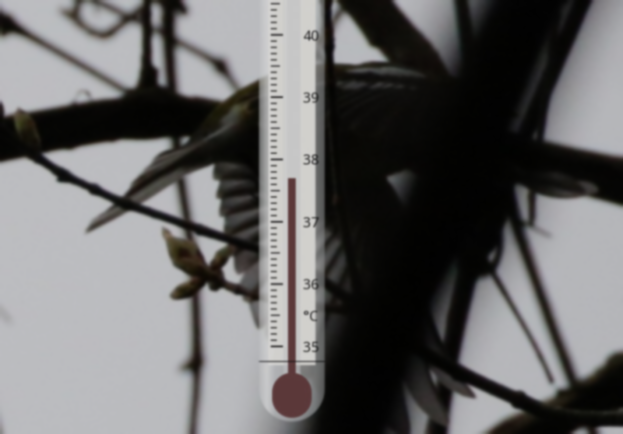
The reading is 37.7 °C
